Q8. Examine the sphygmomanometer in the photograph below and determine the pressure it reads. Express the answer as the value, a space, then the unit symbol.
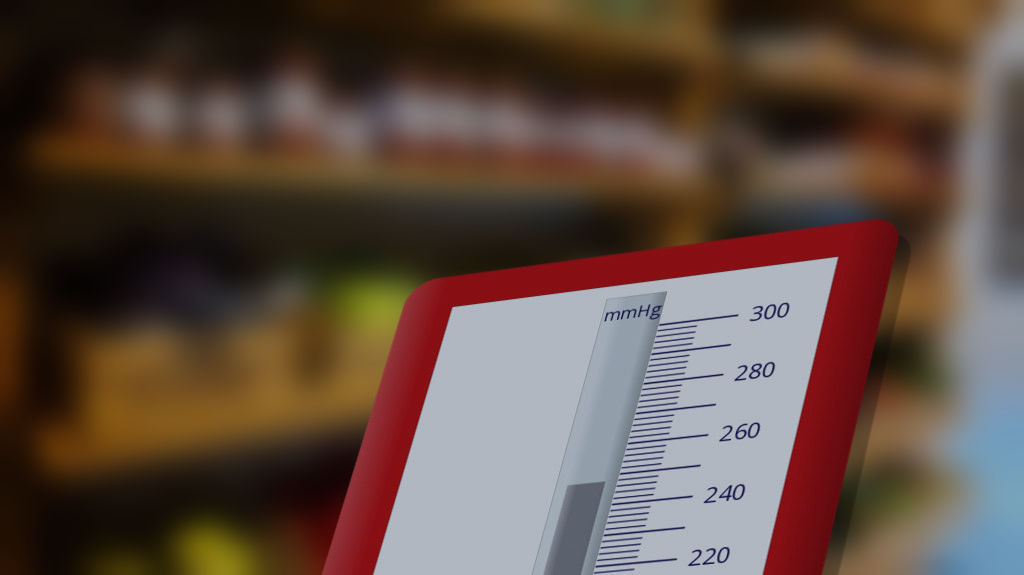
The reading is 248 mmHg
